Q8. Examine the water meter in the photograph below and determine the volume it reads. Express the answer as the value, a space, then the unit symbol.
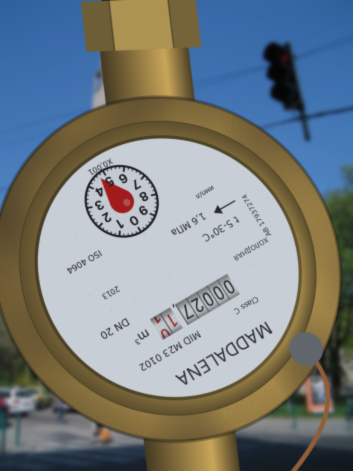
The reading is 27.104 m³
